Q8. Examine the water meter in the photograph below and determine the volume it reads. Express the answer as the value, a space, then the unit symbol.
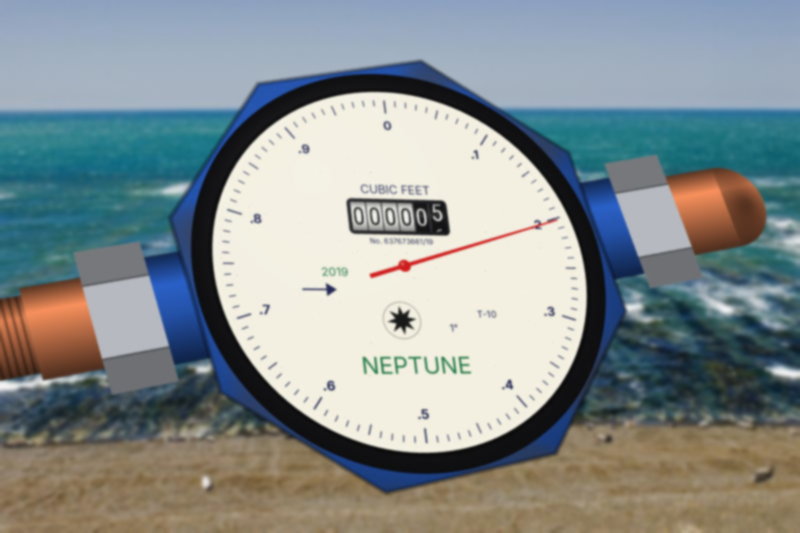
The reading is 5.20 ft³
